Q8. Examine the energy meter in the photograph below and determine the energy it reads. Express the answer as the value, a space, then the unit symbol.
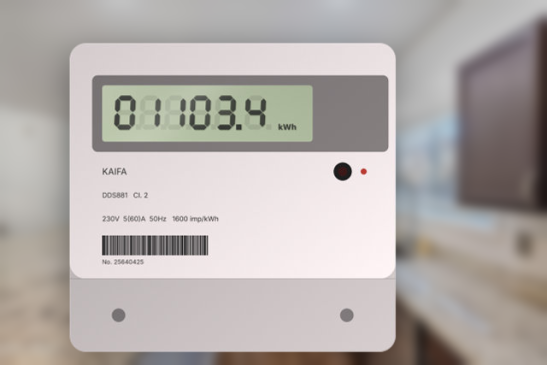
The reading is 1103.4 kWh
